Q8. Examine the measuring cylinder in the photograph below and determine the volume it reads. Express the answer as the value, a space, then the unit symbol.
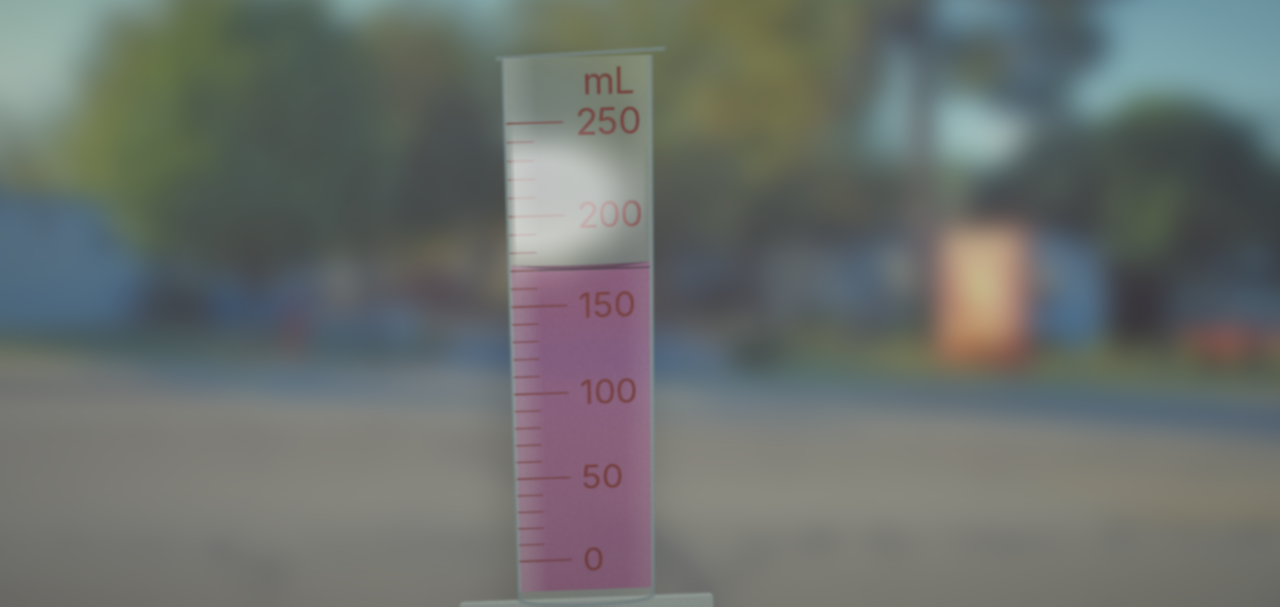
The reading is 170 mL
